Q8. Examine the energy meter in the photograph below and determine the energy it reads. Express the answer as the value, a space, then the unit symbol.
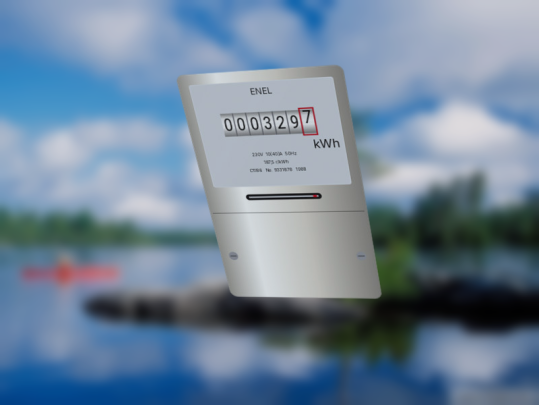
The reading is 329.7 kWh
